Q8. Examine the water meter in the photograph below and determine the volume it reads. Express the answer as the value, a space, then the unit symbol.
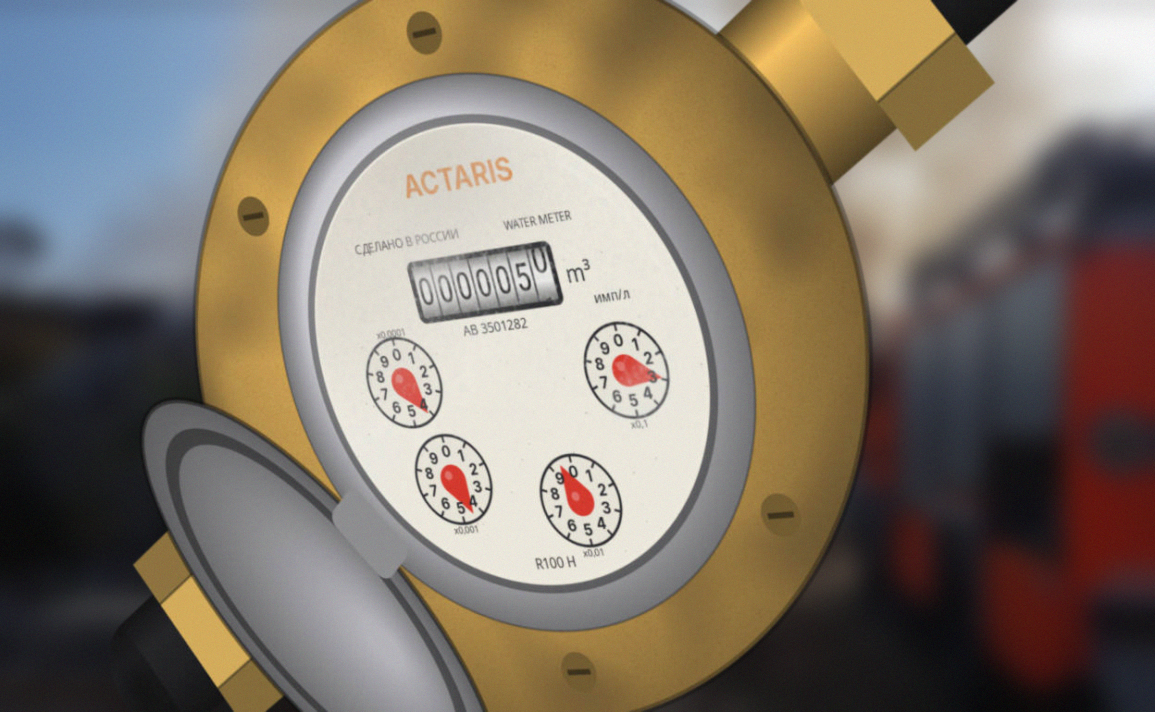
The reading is 50.2944 m³
